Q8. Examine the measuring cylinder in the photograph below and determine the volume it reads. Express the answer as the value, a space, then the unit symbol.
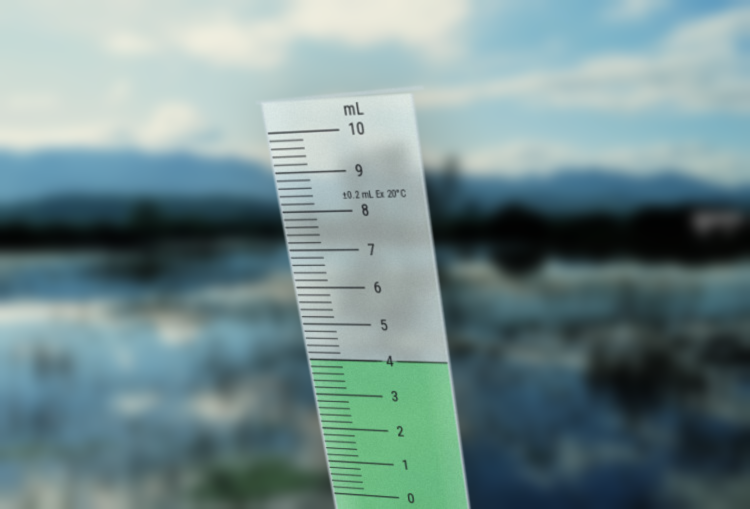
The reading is 4 mL
